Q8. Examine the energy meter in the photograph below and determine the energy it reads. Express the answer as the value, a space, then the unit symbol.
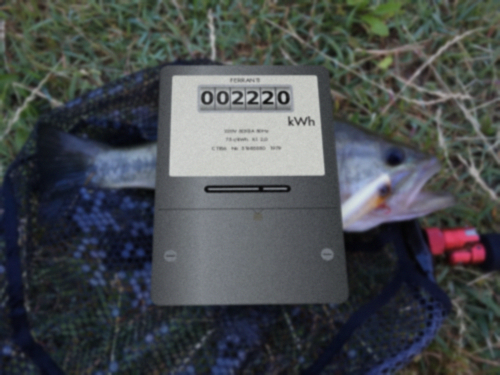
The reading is 2220 kWh
